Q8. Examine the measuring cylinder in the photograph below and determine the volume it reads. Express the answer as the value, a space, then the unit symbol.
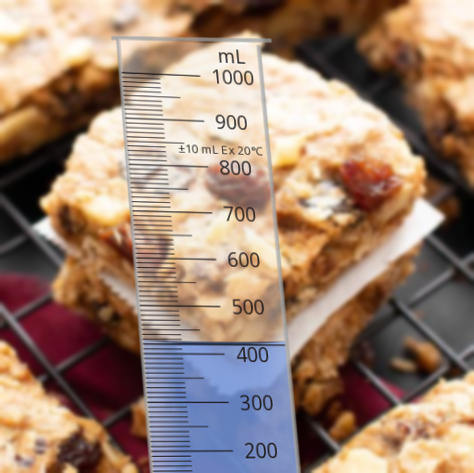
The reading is 420 mL
